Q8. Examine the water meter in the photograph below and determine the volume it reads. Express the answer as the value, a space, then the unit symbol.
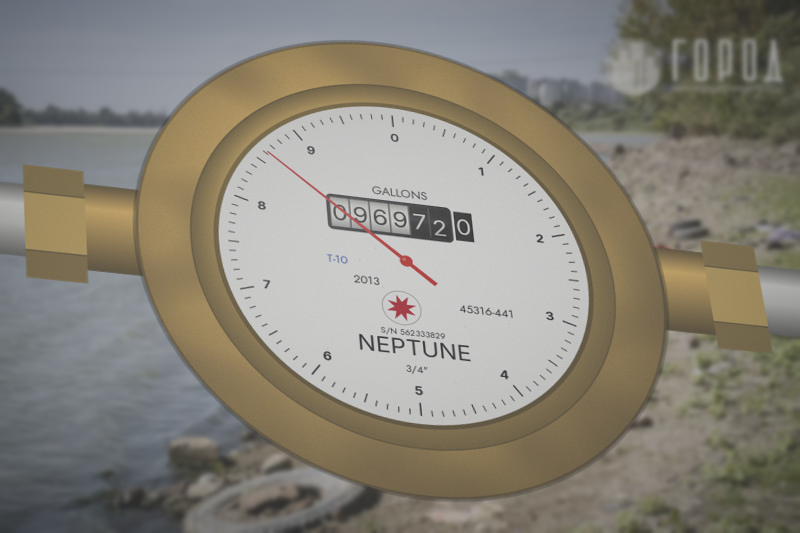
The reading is 969718.6 gal
